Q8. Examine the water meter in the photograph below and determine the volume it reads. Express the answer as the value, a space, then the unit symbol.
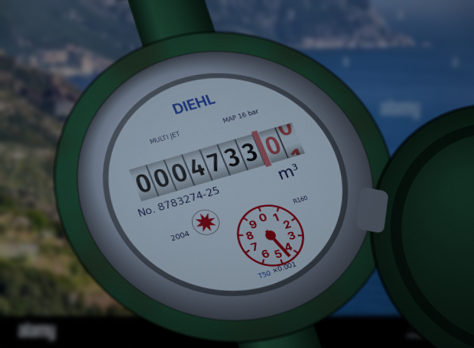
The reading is 4733.004 m³
